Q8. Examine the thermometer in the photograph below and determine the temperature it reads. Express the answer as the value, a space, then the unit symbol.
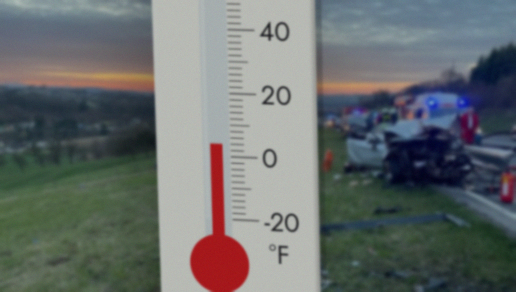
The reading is 4 °F
